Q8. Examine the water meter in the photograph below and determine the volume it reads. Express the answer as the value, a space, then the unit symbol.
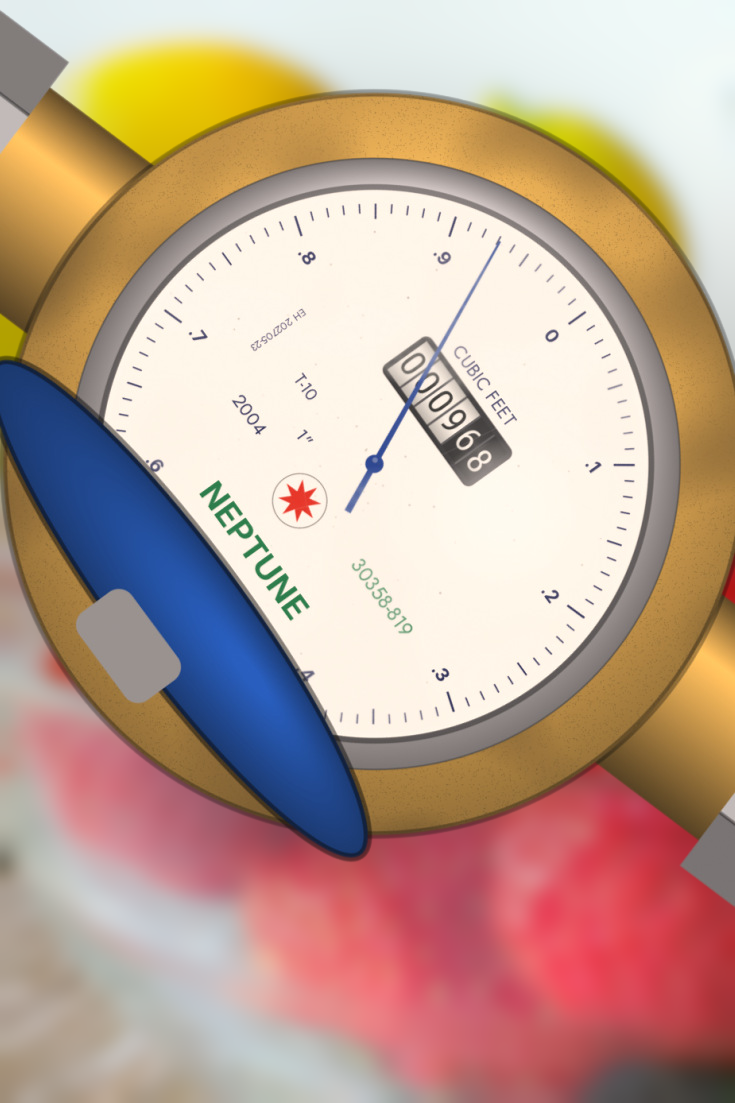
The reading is 967.93 ft³
